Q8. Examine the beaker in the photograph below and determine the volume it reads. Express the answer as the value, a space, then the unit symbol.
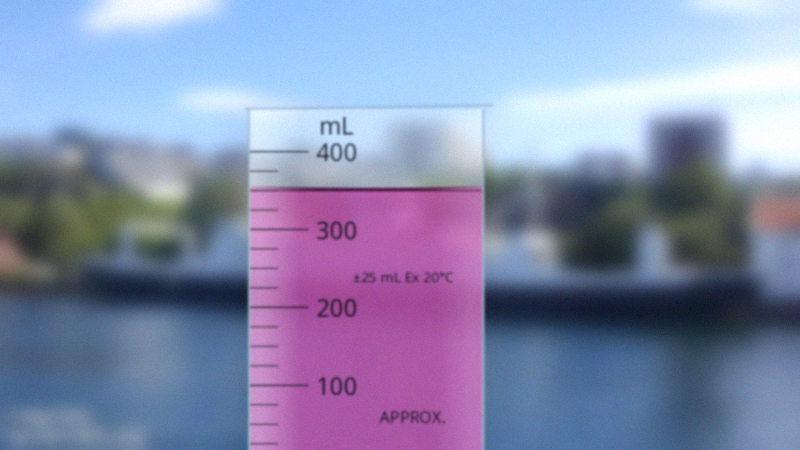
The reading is 350 mL
